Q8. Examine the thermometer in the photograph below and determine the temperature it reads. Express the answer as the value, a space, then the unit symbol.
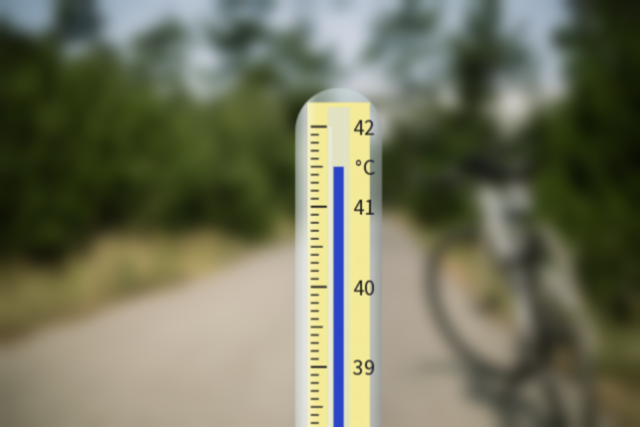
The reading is 41.5 °C
